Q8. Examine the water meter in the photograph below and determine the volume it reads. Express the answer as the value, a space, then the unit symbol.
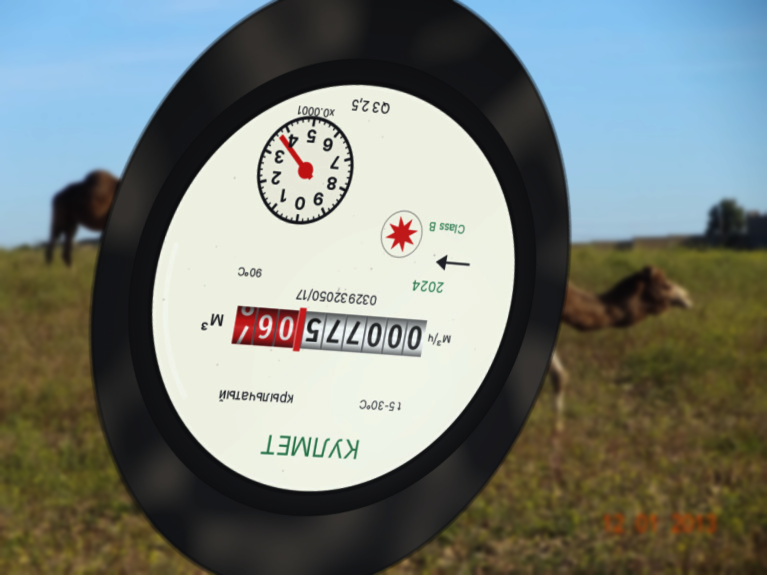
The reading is 775.0673 m³
